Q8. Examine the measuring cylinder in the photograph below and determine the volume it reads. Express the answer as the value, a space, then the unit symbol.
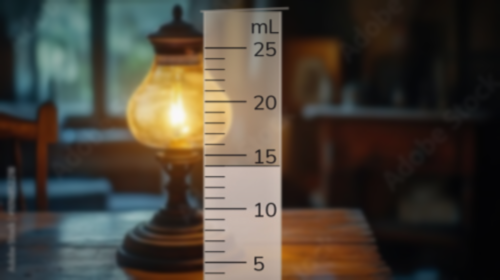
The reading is 14 mL
